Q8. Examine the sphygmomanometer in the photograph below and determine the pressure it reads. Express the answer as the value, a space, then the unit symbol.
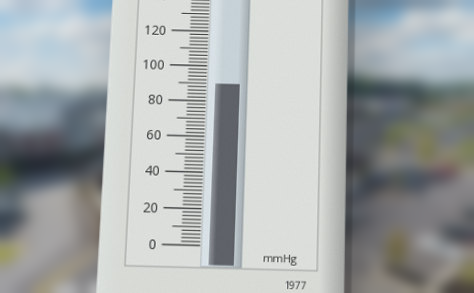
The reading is 90 mmHg
